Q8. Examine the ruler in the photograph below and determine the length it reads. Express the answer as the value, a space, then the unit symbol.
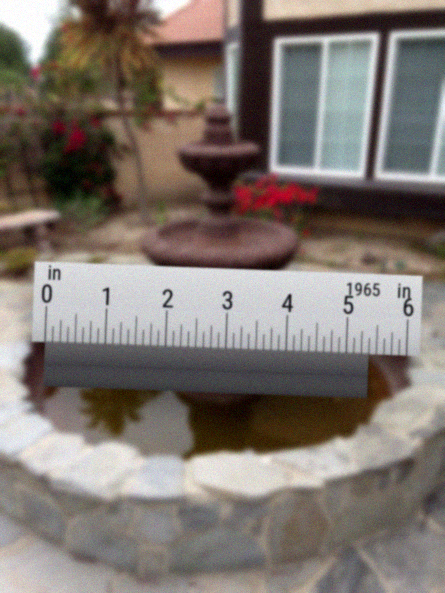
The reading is 5.375 in
